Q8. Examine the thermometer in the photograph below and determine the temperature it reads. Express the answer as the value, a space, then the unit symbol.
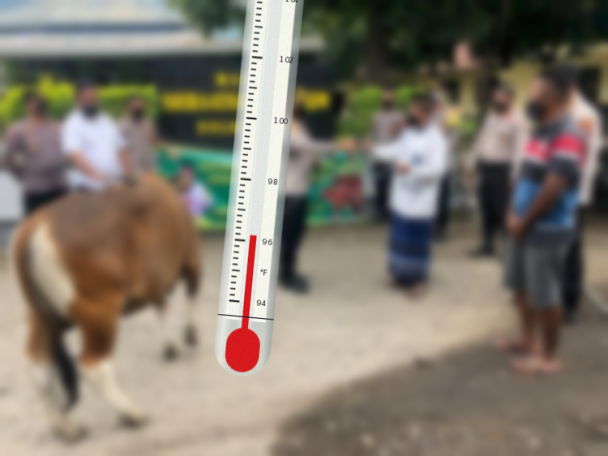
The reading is 96.2 °F
